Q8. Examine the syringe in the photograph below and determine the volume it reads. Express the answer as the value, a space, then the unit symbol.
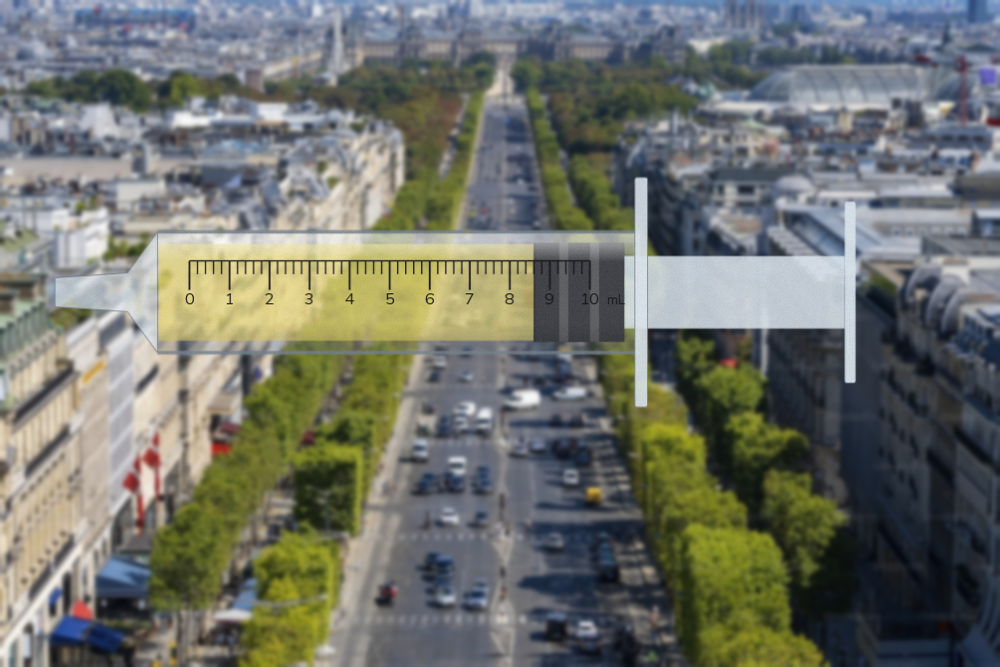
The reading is 8.6 mL
